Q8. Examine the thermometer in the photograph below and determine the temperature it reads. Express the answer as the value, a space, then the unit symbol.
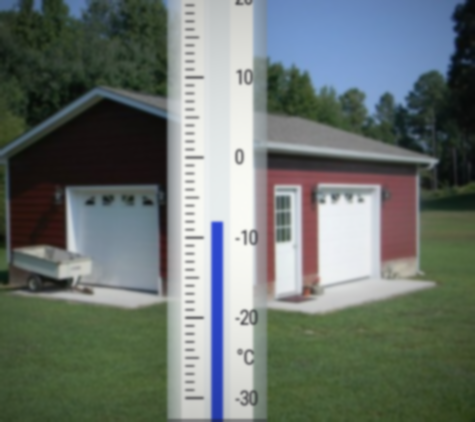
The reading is -8 °C
